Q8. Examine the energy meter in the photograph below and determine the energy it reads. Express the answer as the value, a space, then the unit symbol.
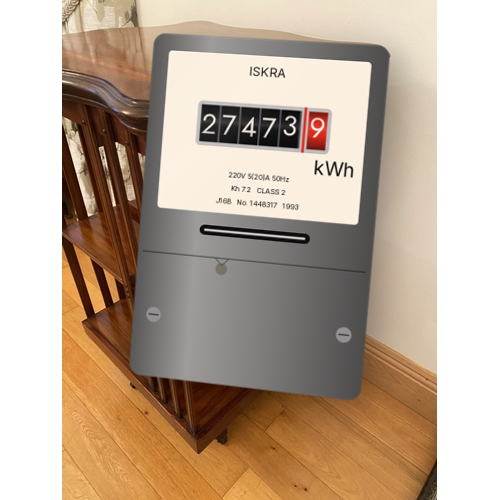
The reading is 27473.9 kWh
